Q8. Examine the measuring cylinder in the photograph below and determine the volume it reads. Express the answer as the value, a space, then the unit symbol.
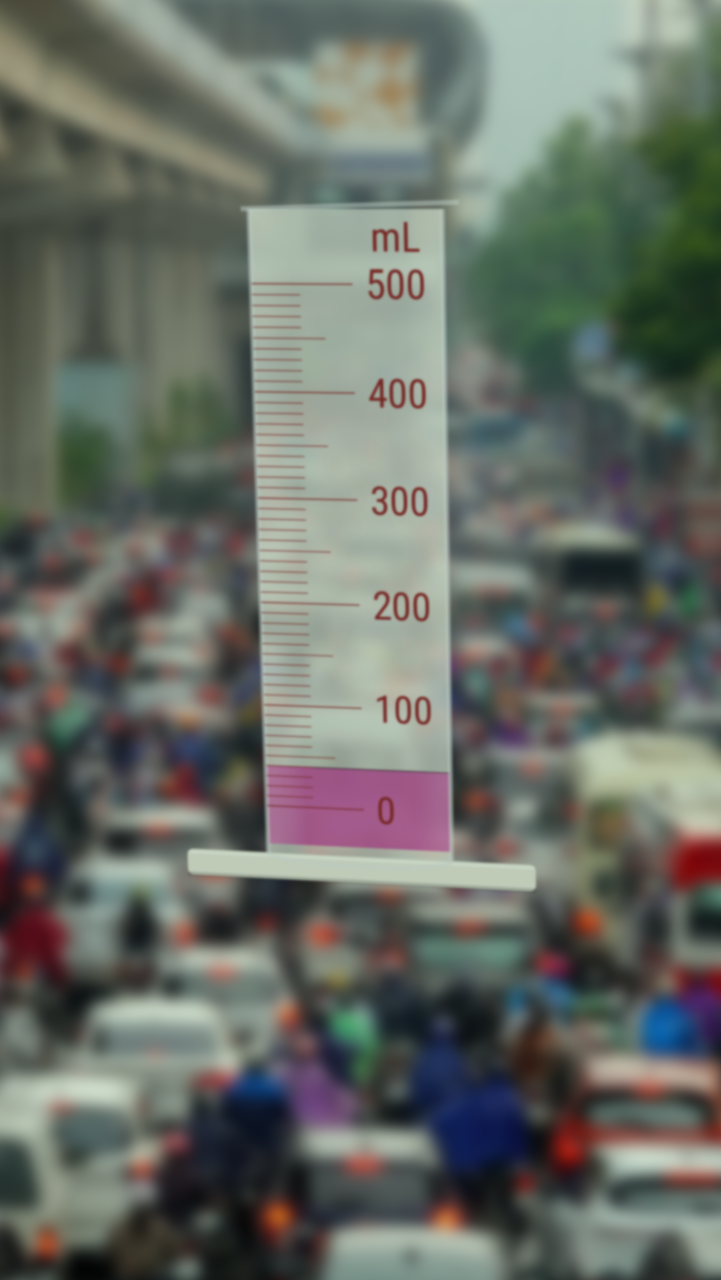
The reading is 40 mL
